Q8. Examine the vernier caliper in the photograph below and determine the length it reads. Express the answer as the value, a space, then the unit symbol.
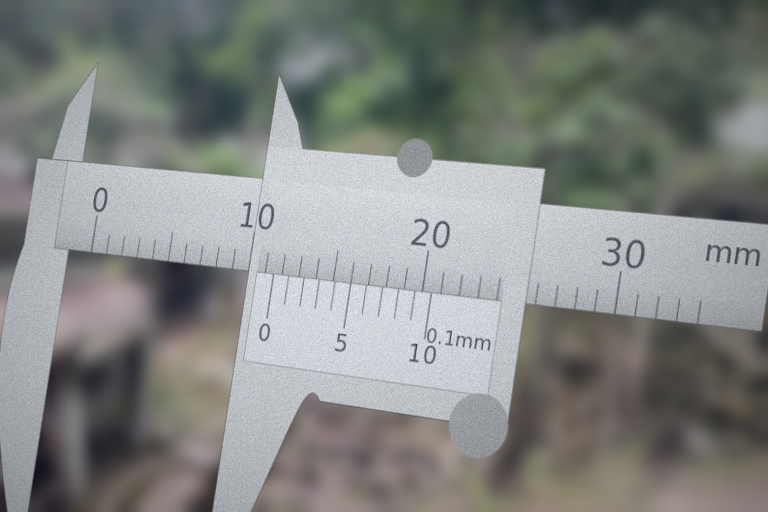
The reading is 11.5 mm
